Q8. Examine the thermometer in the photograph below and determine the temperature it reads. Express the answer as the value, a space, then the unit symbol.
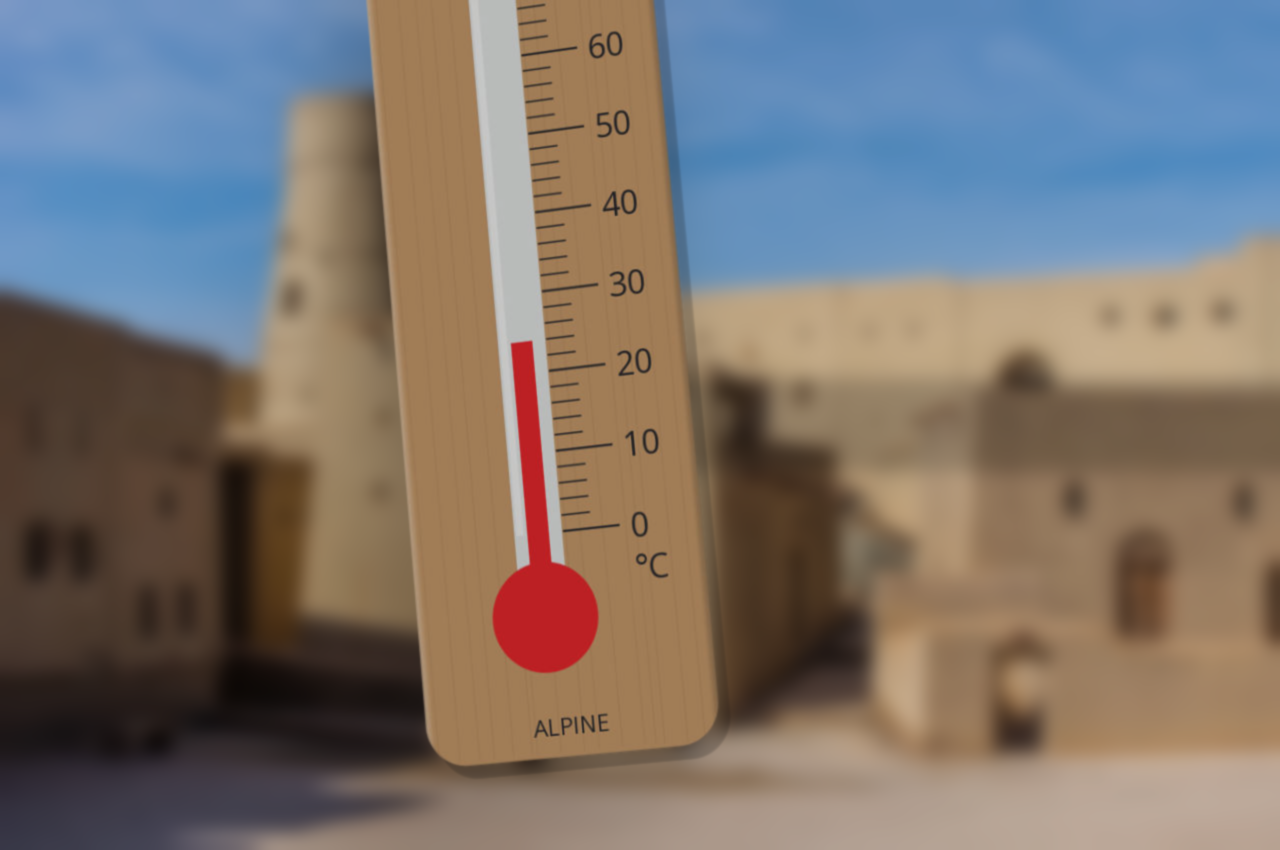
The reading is 24 °C
